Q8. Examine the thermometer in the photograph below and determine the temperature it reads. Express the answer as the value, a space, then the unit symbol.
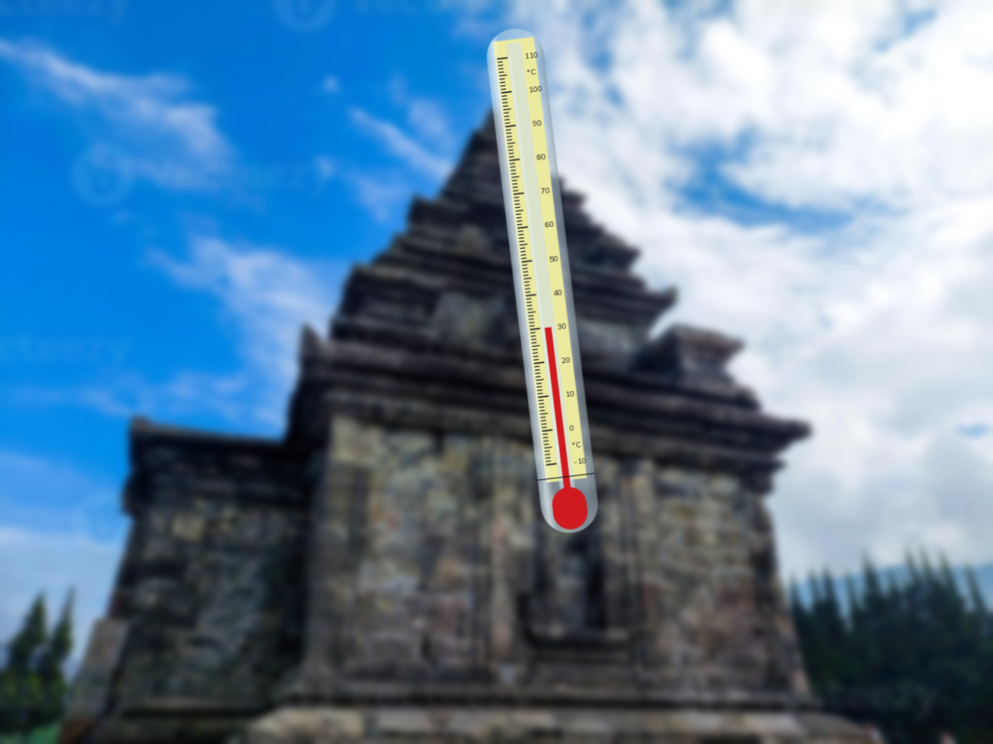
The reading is 30 °C
